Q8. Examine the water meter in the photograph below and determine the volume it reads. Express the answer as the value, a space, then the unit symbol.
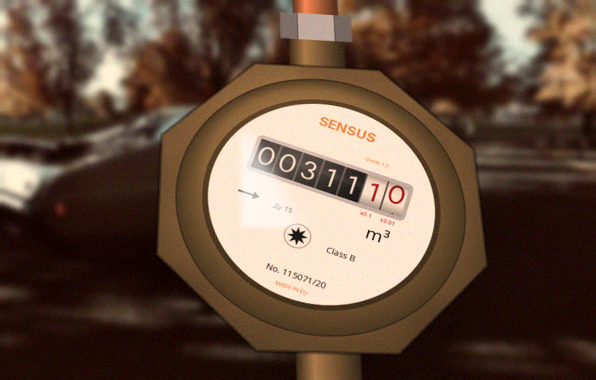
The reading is 311.10 m³
